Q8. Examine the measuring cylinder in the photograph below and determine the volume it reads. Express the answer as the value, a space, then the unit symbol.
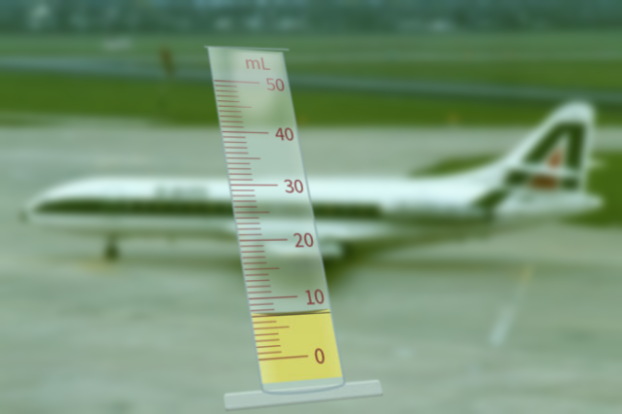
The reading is 7 mL
